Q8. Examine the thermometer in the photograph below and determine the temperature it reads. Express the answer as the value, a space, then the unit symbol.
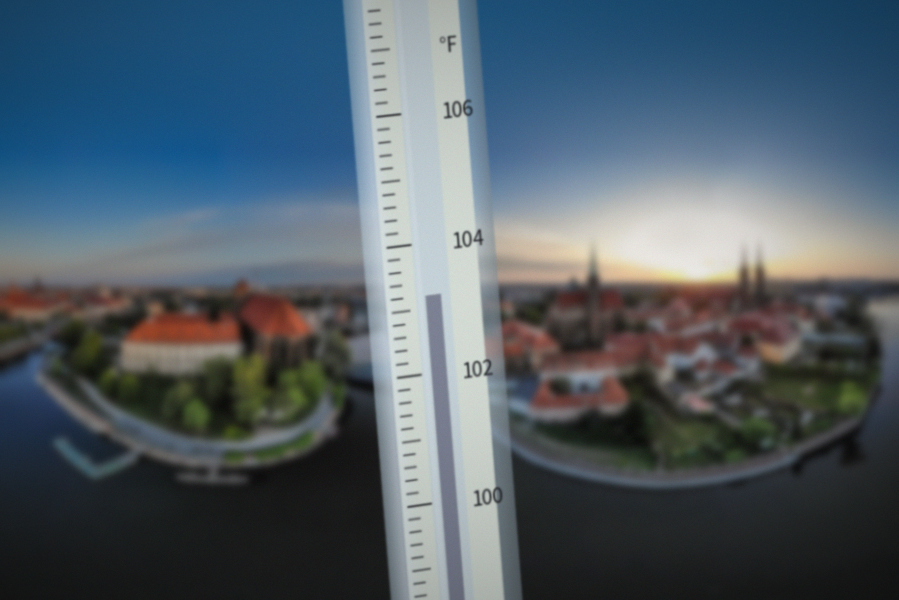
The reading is 103.2 °F
